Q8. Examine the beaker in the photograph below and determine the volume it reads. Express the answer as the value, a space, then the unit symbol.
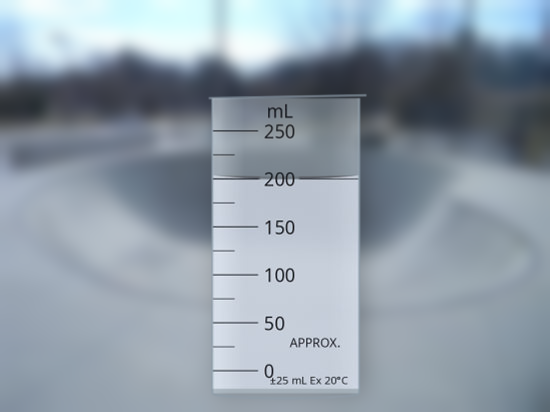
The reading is 200 mL
